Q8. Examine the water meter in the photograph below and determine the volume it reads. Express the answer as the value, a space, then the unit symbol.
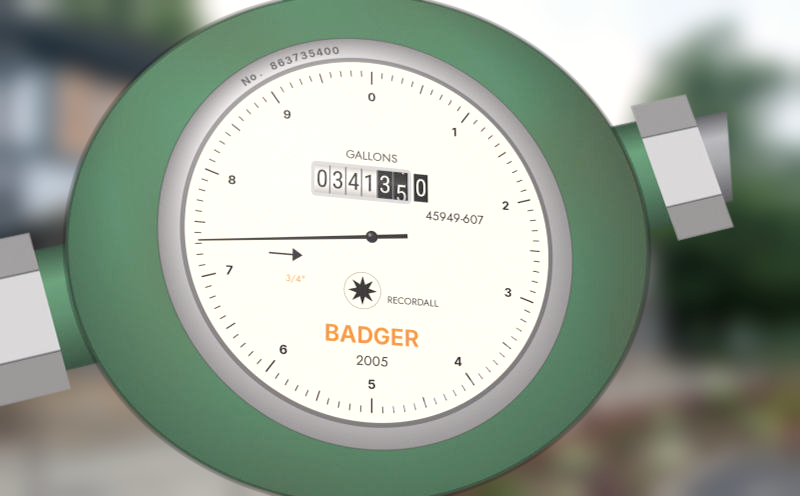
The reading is 341347.3 gal
